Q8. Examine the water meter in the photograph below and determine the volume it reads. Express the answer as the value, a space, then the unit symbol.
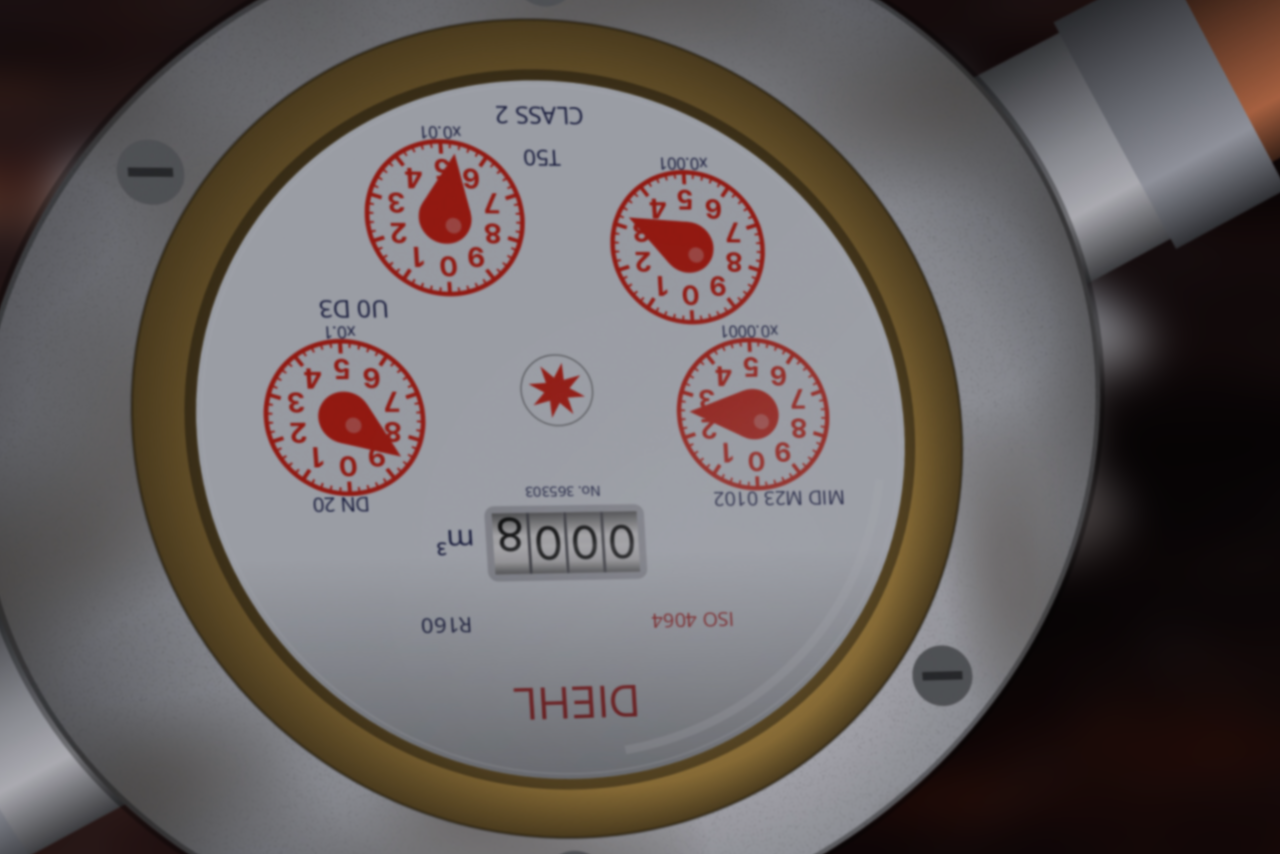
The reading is 7.8532 m³
